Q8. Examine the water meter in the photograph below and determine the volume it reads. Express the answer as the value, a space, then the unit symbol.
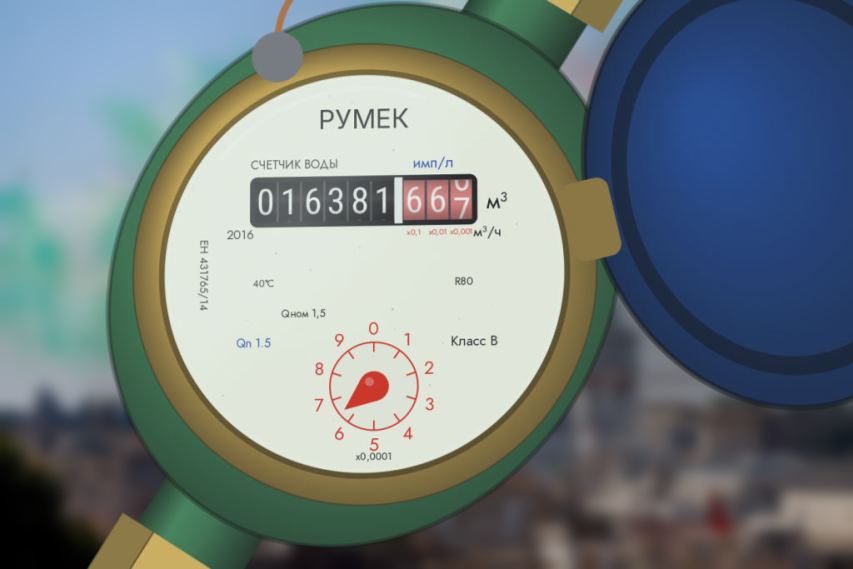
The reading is 16381.6666 m³
